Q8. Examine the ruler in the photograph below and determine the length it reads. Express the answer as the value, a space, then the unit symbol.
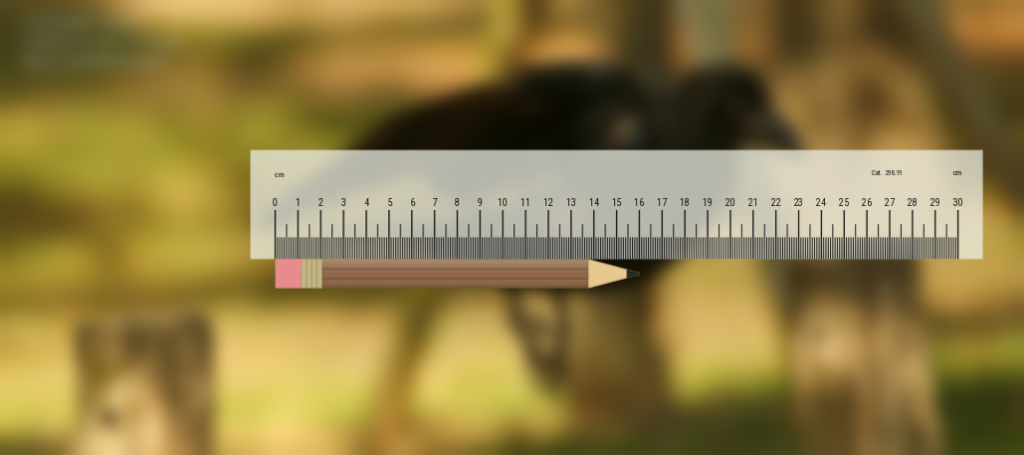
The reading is 16 cm
